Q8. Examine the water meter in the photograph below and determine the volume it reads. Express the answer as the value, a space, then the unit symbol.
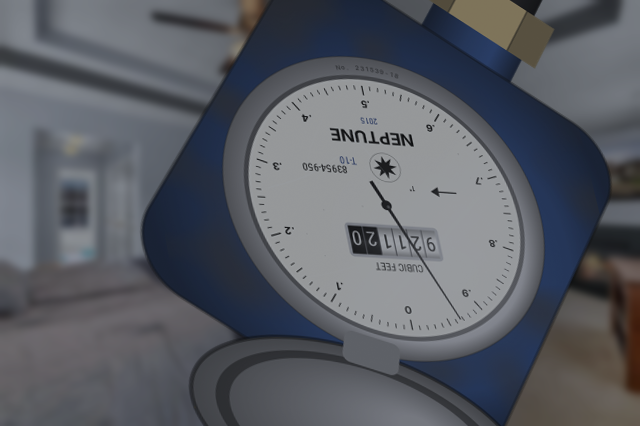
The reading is 921119.93 ft³
